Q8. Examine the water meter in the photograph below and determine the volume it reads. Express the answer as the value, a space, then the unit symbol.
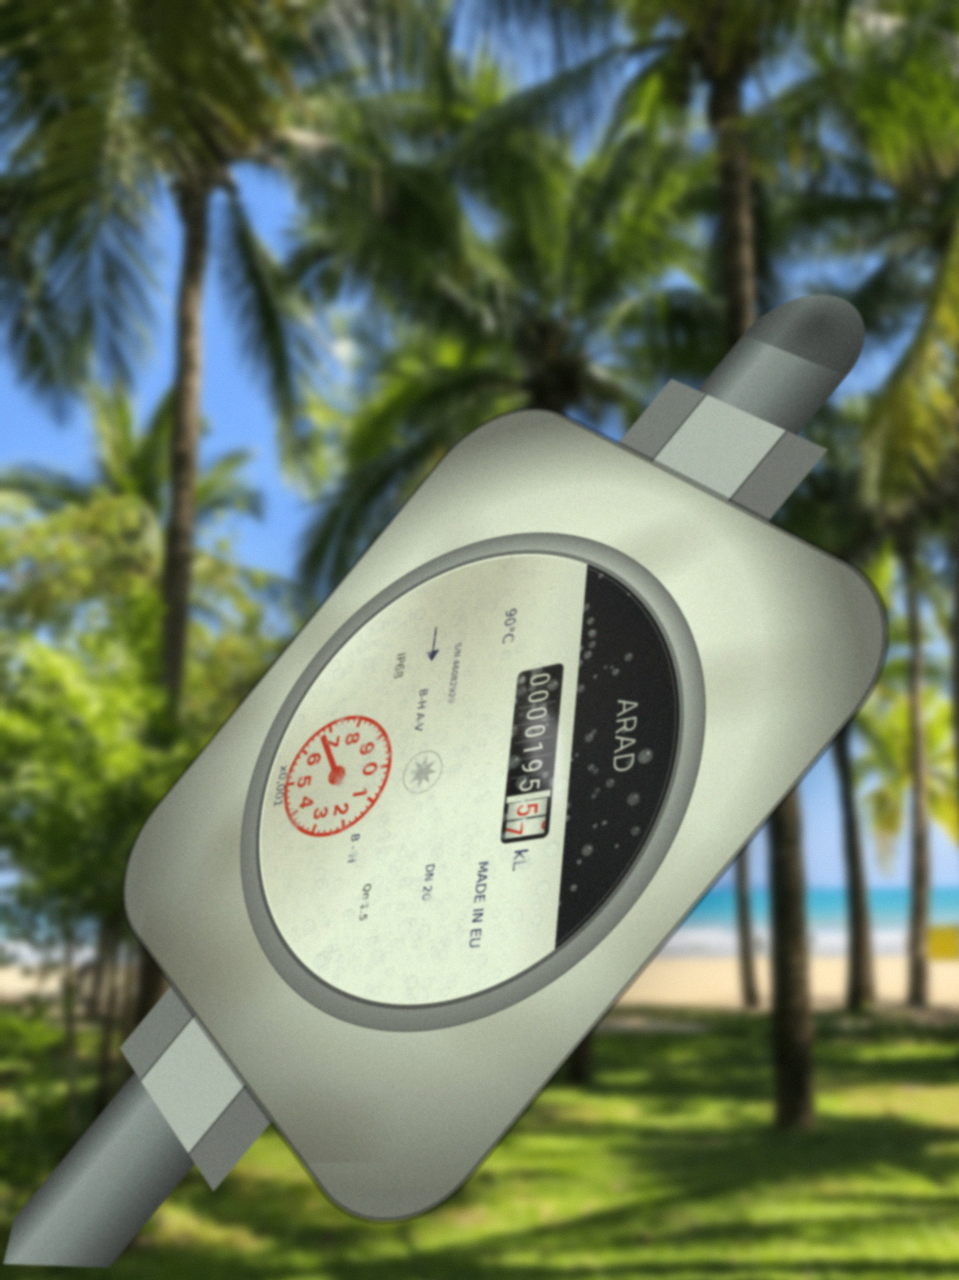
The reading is 195.566 kL
